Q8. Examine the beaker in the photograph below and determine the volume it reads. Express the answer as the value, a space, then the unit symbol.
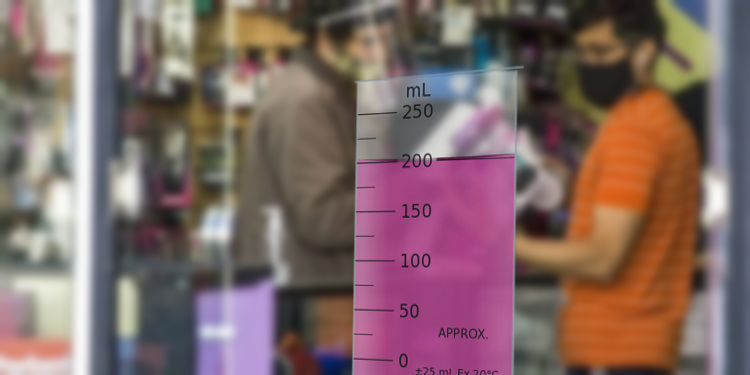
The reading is 200 mL
